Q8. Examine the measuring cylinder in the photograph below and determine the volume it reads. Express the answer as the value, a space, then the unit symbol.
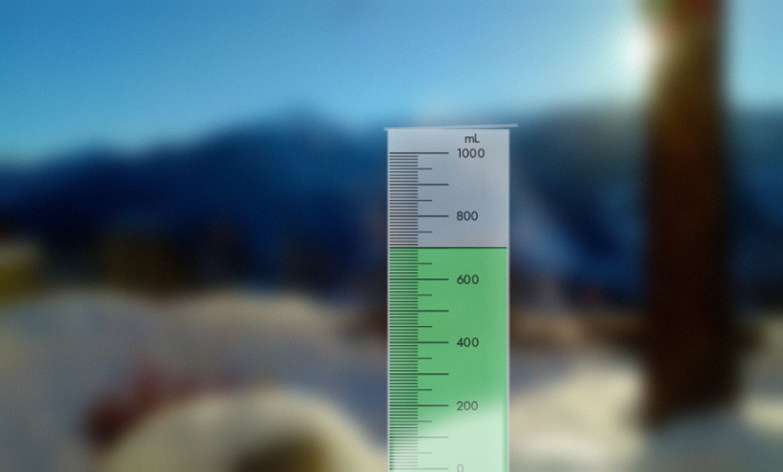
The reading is 700 mL
